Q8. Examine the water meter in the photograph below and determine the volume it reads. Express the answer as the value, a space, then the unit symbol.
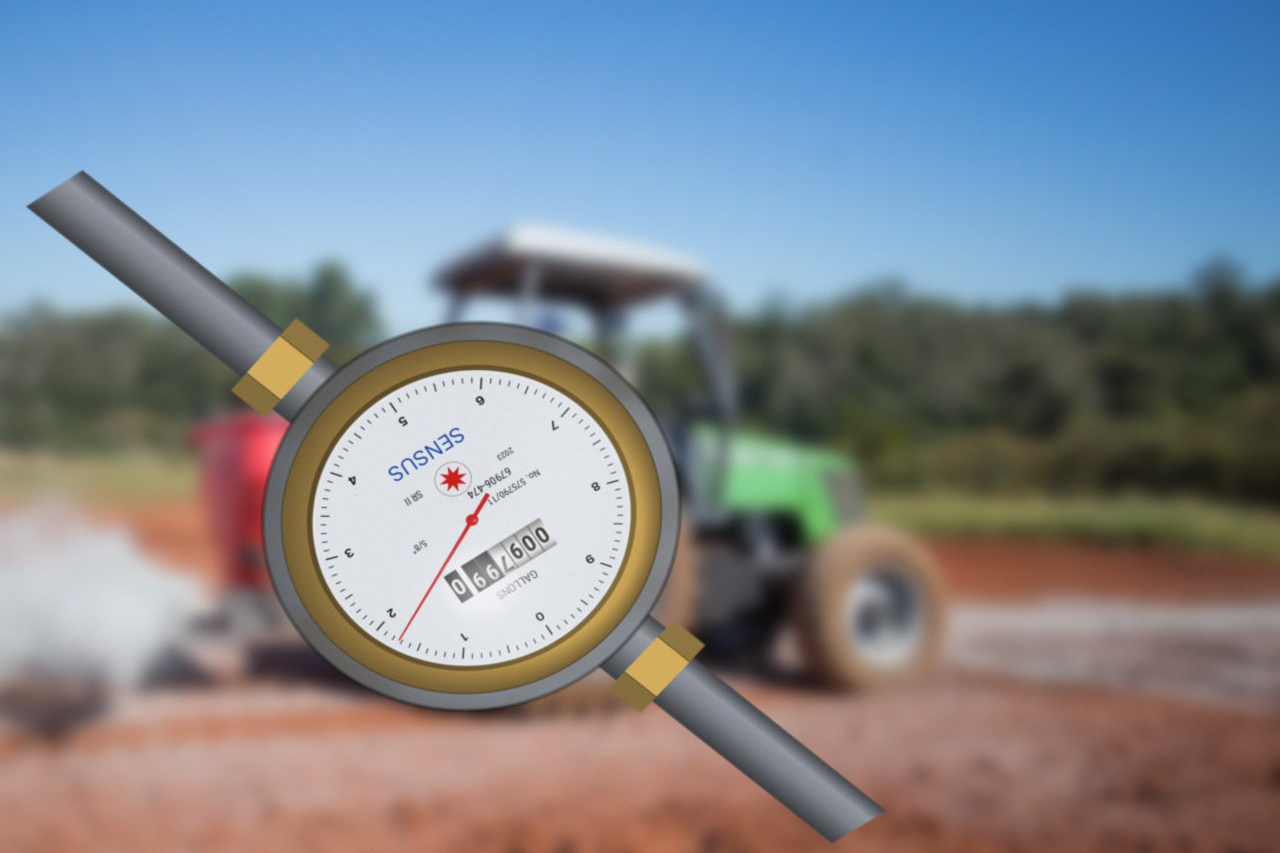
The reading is 97991.7 gal
